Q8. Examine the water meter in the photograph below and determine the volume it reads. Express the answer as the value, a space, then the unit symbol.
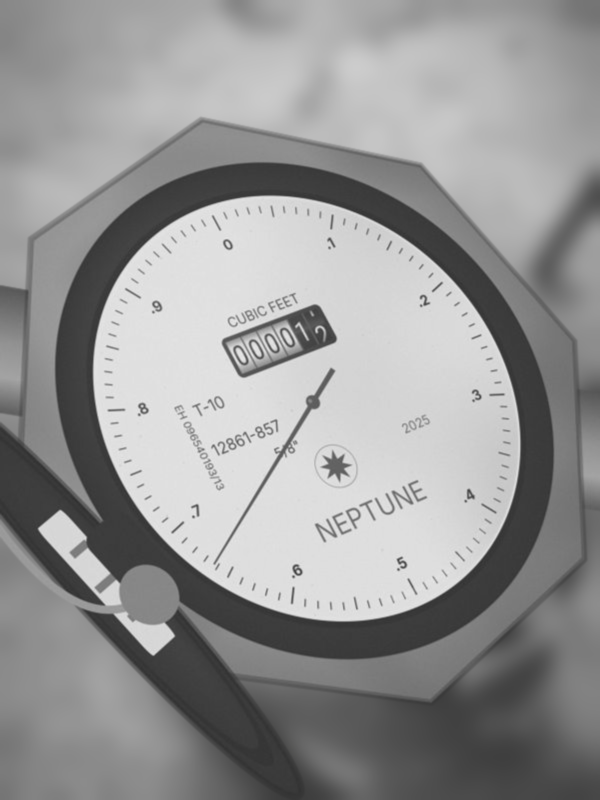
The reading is 11.66 ft³
